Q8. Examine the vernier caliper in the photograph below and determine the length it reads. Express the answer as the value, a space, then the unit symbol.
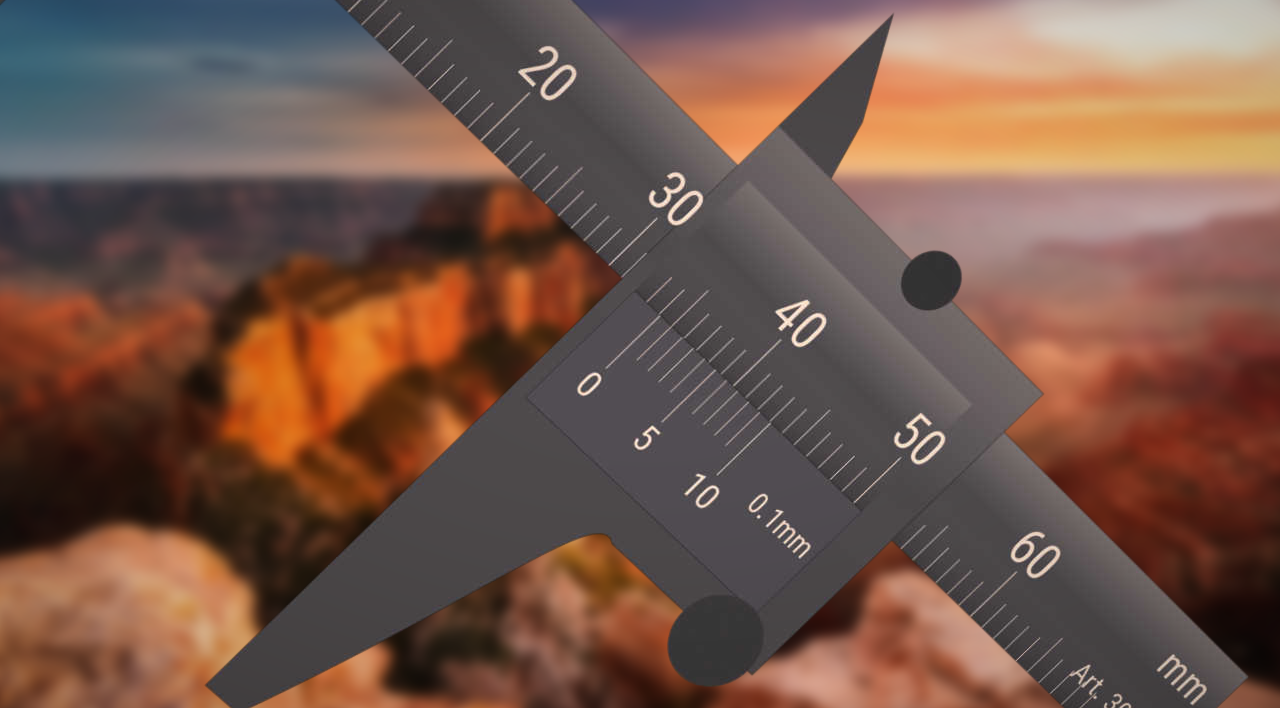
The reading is 34.1 mm
